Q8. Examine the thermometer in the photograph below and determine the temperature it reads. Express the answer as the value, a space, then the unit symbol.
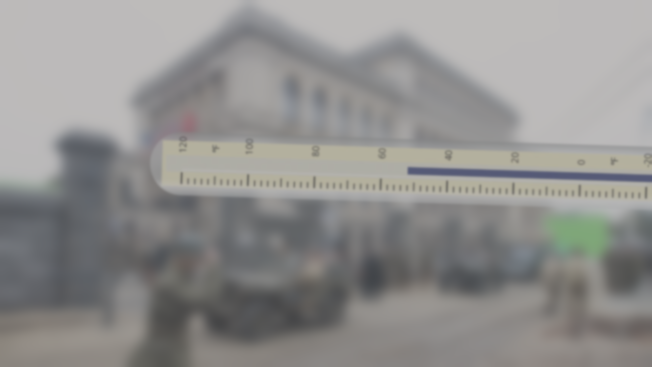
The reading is 52 °F
